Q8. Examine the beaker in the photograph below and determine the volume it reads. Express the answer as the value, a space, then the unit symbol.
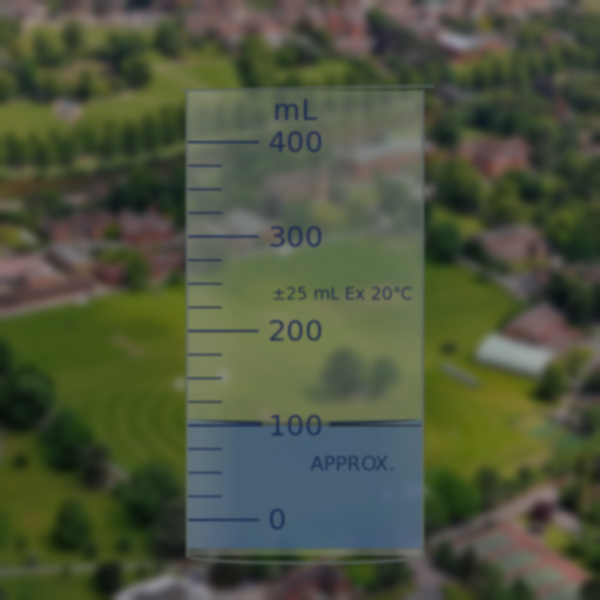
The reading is 100 mL
